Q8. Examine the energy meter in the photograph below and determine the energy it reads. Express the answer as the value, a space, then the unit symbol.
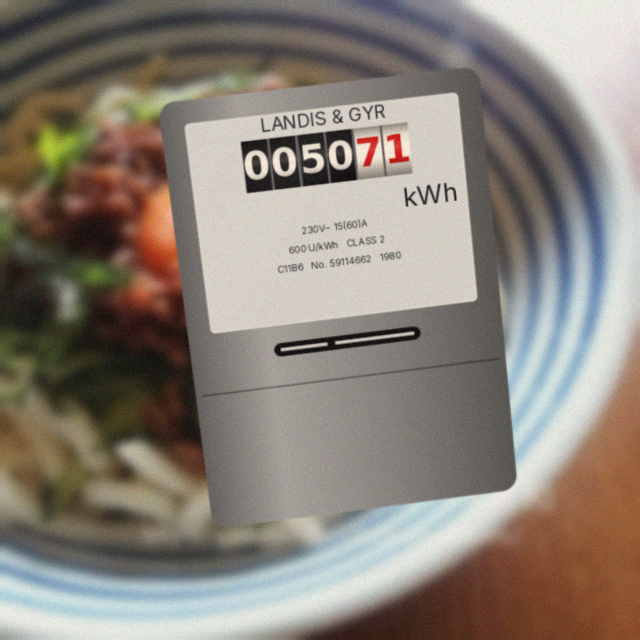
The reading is 50.71 kWh
